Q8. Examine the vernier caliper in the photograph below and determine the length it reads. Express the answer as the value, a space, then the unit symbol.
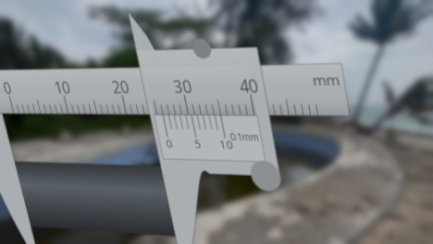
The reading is 26.0 mm
